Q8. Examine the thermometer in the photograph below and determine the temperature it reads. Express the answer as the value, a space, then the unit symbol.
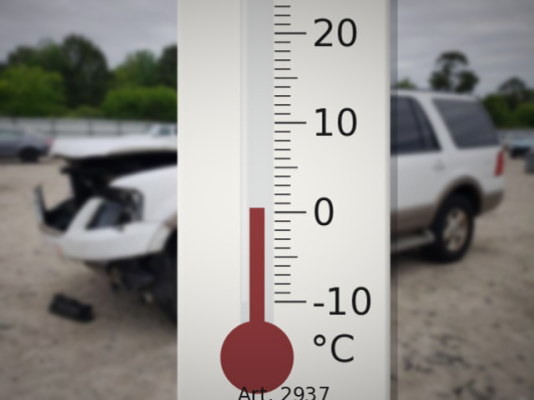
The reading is 0.5 °C
